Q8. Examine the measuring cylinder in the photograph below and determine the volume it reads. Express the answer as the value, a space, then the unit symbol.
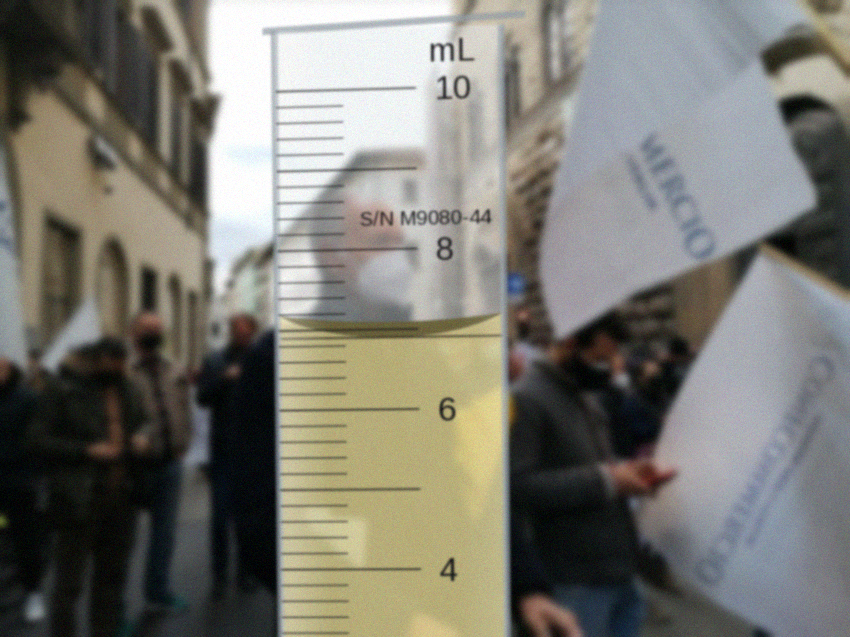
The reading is 6.9 mL
